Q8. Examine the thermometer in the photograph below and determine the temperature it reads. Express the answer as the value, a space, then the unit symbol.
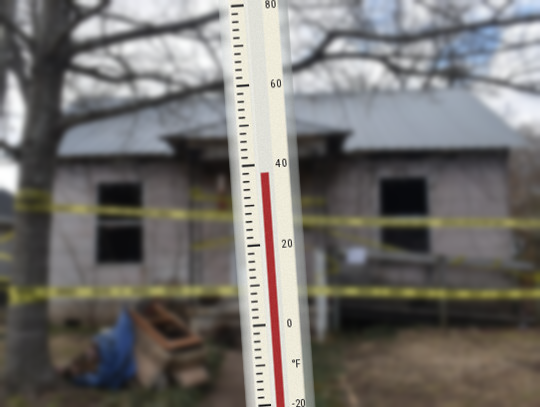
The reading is 38 °F
